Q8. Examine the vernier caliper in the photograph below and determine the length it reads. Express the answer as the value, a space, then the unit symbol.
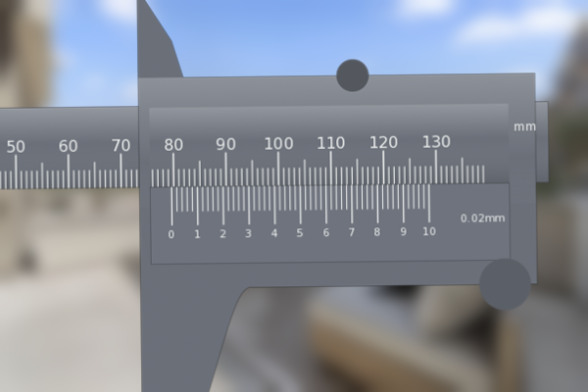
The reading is 79.6 mm
